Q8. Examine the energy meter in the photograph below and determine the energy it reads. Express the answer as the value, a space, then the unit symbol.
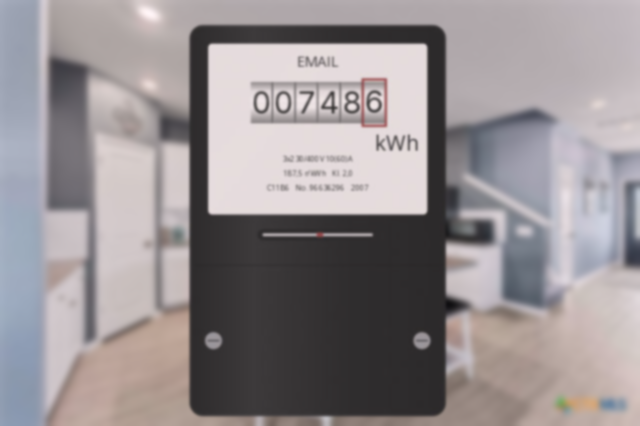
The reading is 748.6 kWh
